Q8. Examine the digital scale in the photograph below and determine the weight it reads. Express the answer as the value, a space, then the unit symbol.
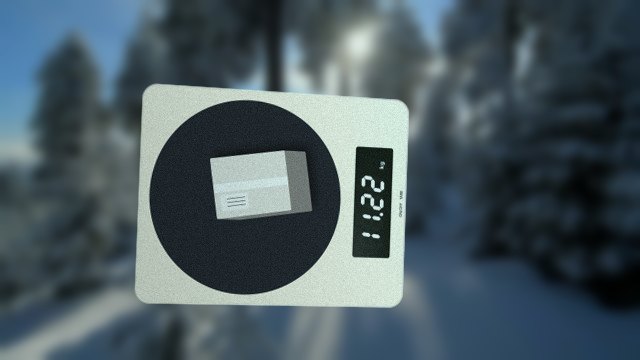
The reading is 11.22 kg
